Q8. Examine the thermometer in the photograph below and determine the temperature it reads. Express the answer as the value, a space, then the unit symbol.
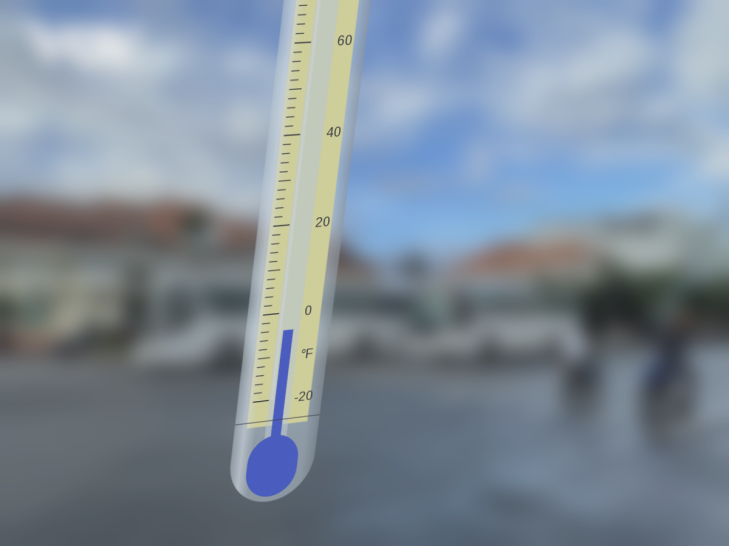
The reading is -4 °F
